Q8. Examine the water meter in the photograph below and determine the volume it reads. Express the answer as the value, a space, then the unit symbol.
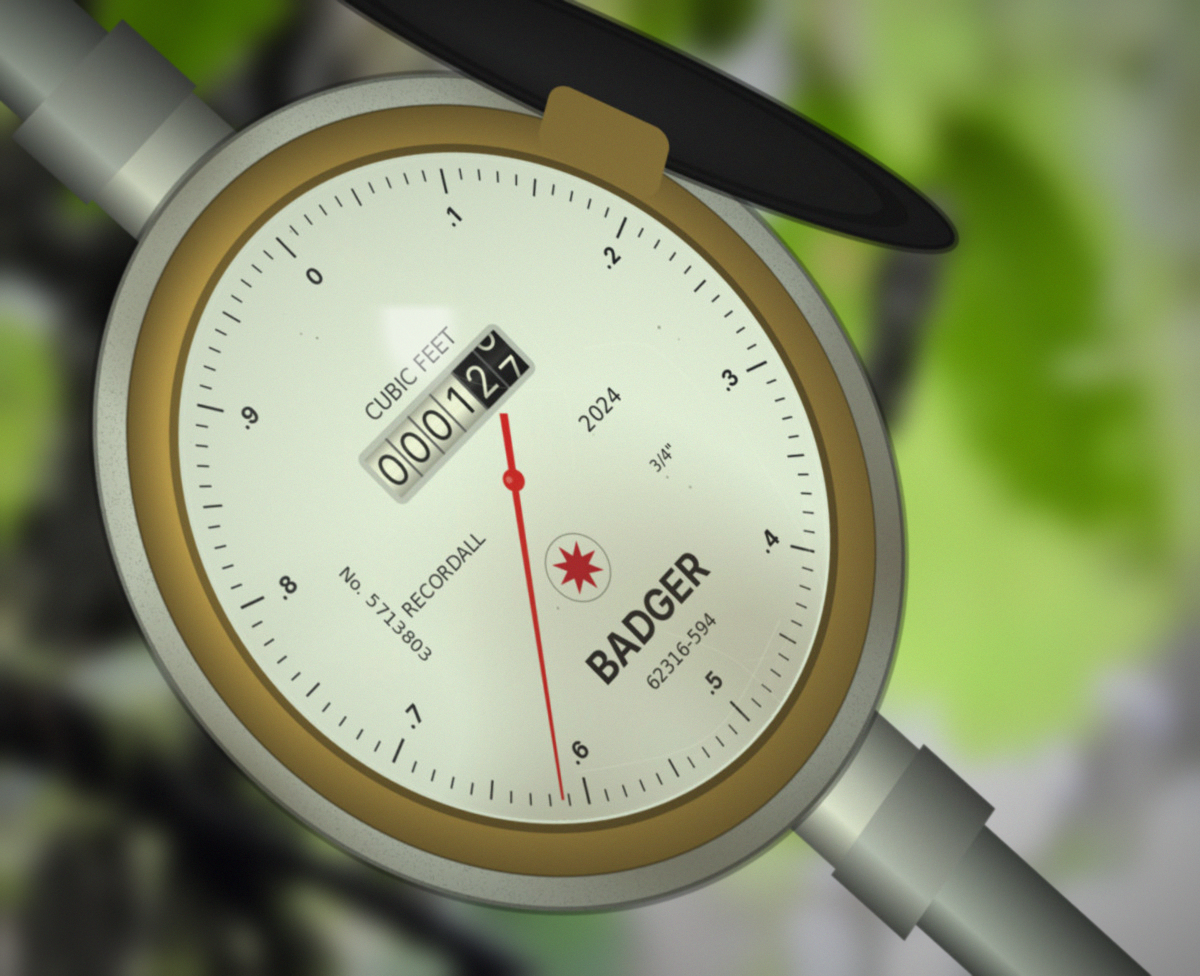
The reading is 126.61 ft³
